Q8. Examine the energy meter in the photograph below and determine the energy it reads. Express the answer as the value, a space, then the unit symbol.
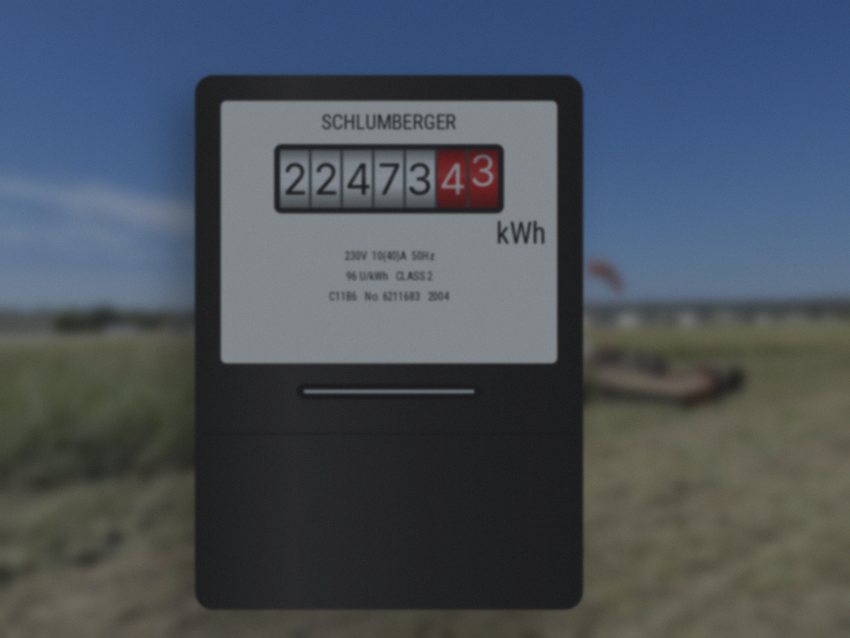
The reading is 22473.43 kWh
